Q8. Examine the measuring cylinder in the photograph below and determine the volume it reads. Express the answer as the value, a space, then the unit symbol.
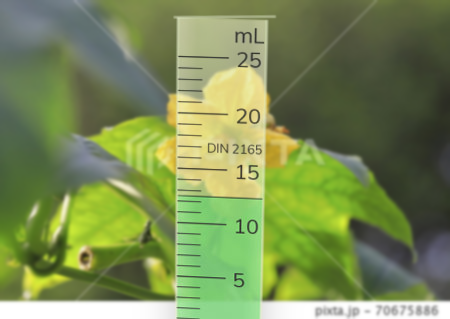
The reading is 12.5 mL
